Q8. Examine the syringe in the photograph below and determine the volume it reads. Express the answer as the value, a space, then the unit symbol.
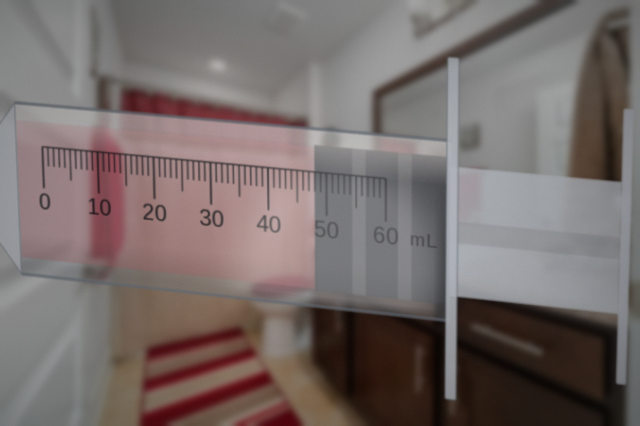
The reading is 48 mL
